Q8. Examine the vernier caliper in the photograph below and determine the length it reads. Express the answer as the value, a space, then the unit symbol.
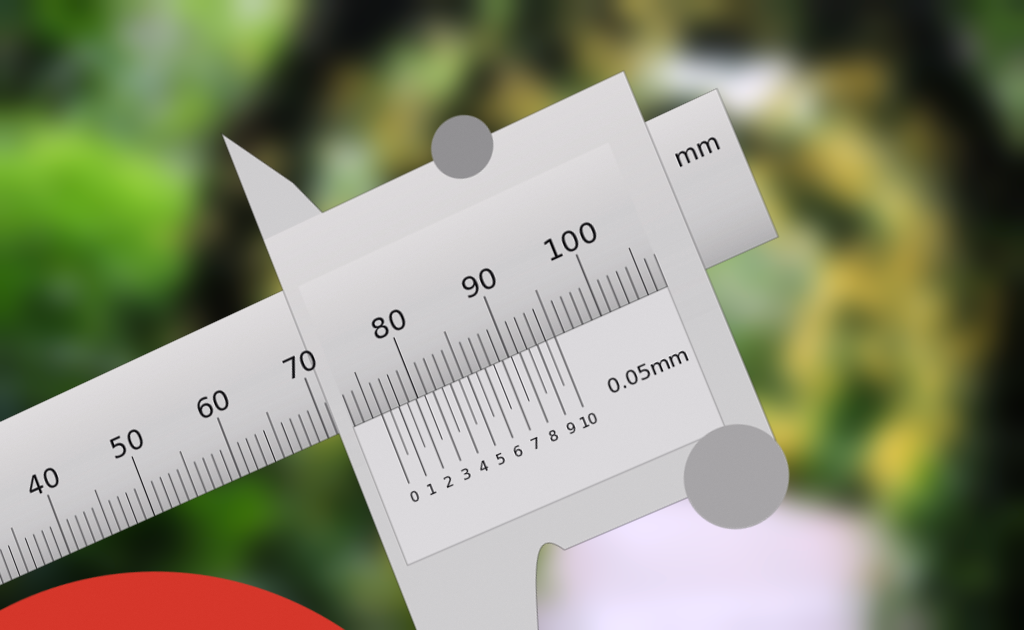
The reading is 76.0 mm
